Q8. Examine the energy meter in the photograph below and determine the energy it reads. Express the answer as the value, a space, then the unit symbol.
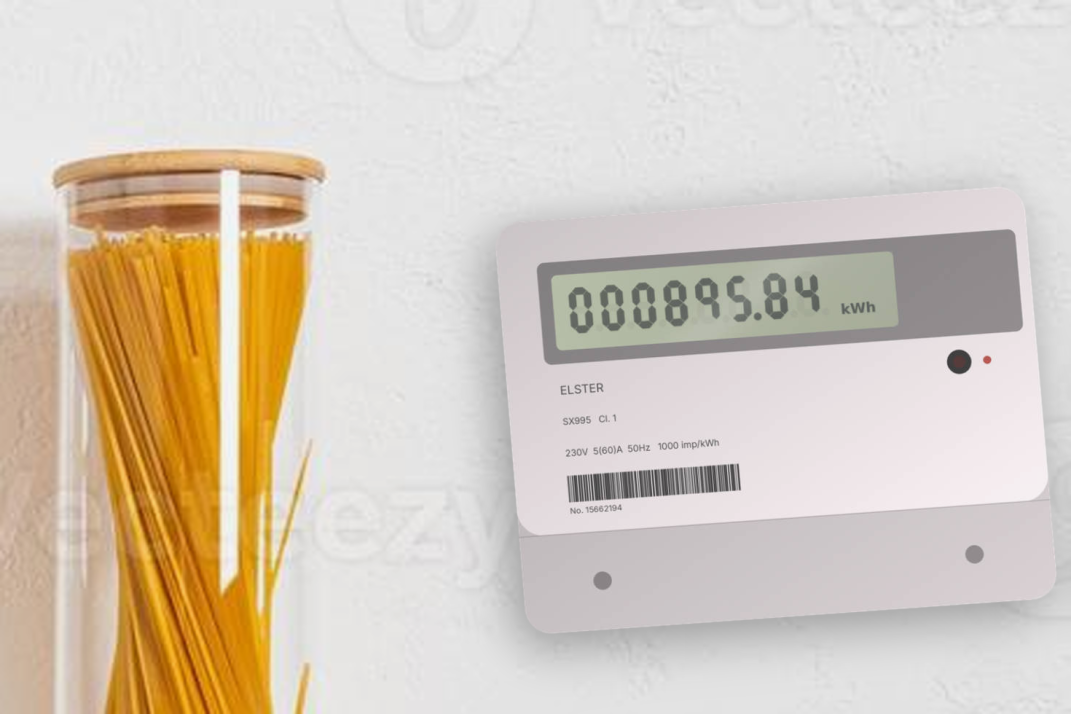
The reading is 895.84 kWh
